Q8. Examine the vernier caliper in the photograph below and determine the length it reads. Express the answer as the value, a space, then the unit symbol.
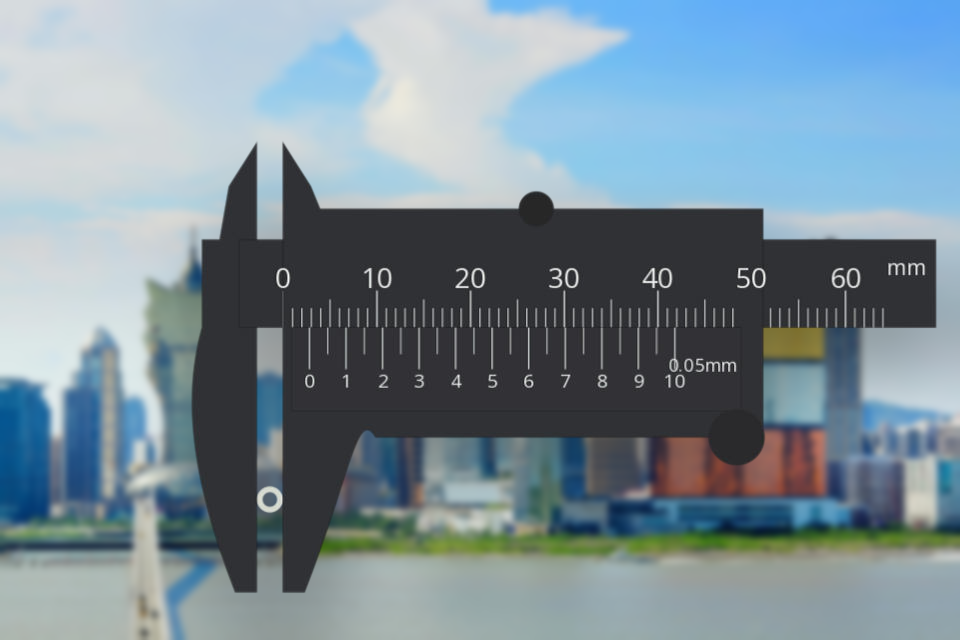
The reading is 2.8 mm
